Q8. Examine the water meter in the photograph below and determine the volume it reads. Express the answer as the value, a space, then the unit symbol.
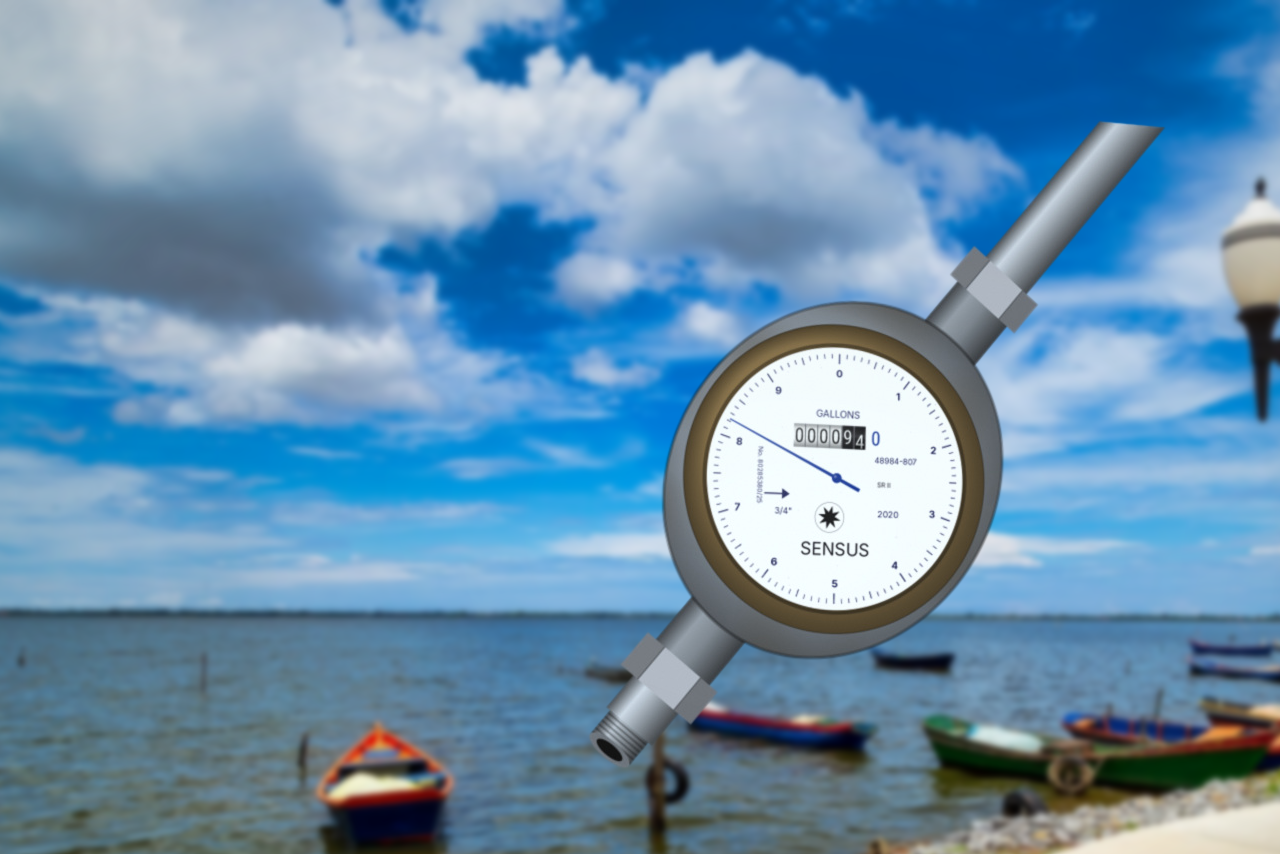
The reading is 938.2 gal
